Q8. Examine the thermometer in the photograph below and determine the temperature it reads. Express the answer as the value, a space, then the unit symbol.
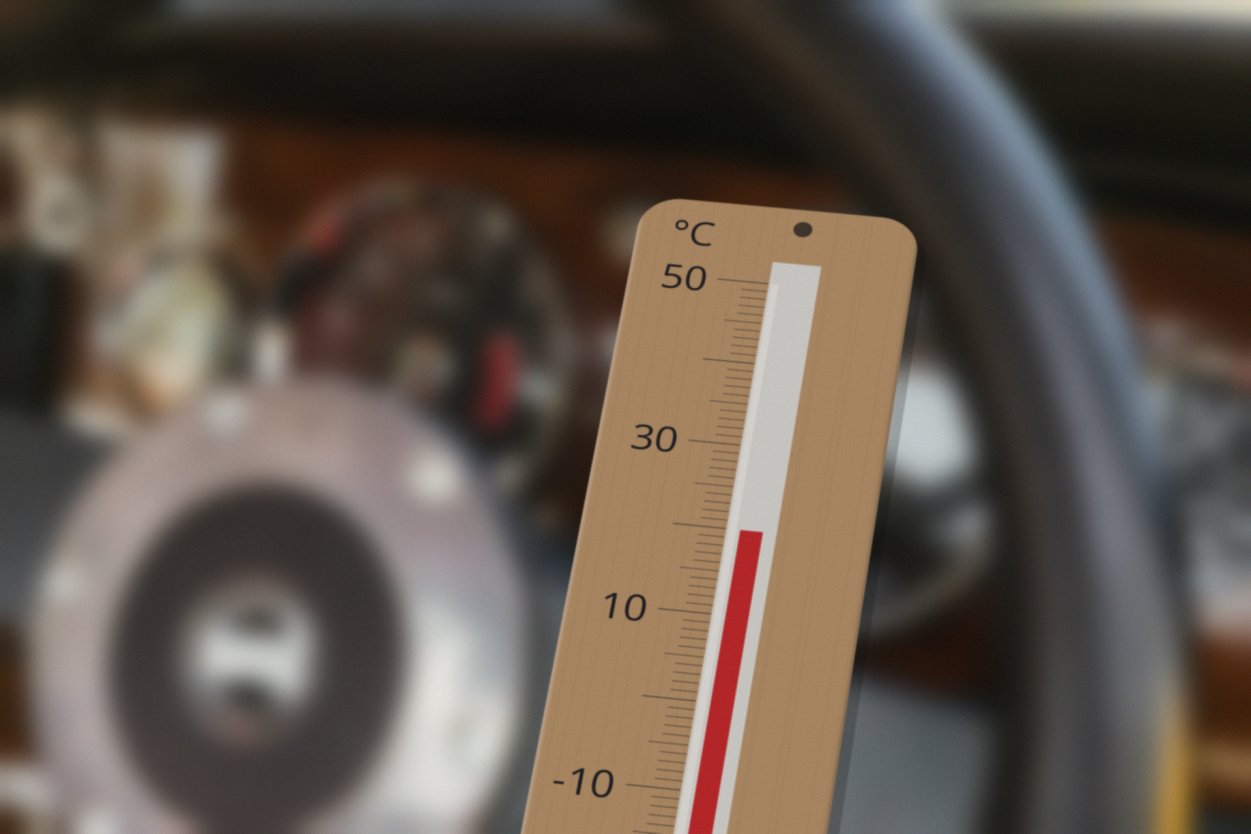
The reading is 20 °C
